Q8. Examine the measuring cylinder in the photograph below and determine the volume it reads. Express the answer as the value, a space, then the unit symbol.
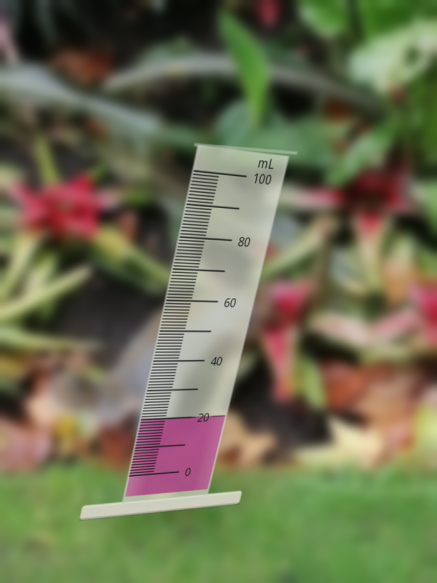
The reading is 20 mL
